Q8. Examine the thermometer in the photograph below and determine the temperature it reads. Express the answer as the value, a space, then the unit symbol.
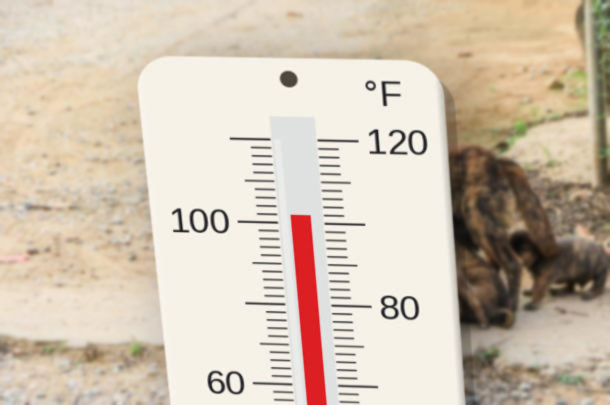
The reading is 102 °F
